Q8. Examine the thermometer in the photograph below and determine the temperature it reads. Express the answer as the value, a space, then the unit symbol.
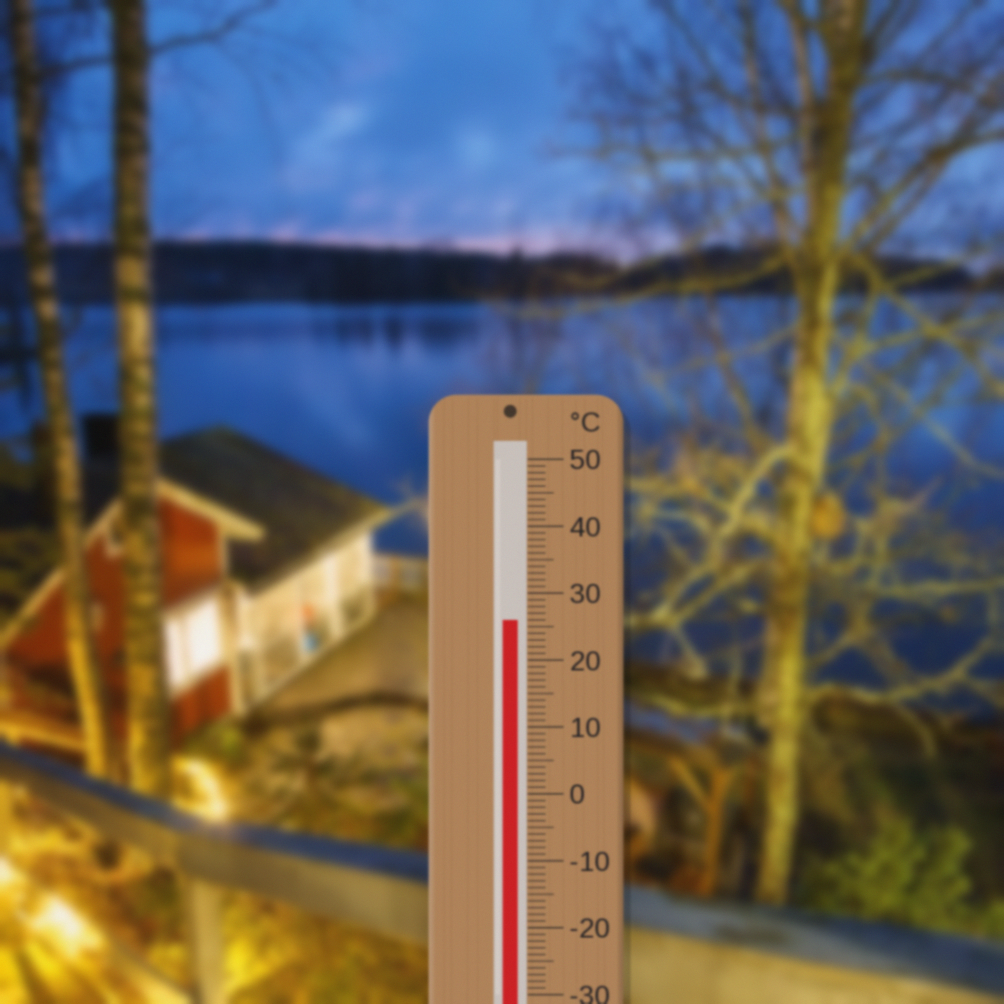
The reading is 26 °C
